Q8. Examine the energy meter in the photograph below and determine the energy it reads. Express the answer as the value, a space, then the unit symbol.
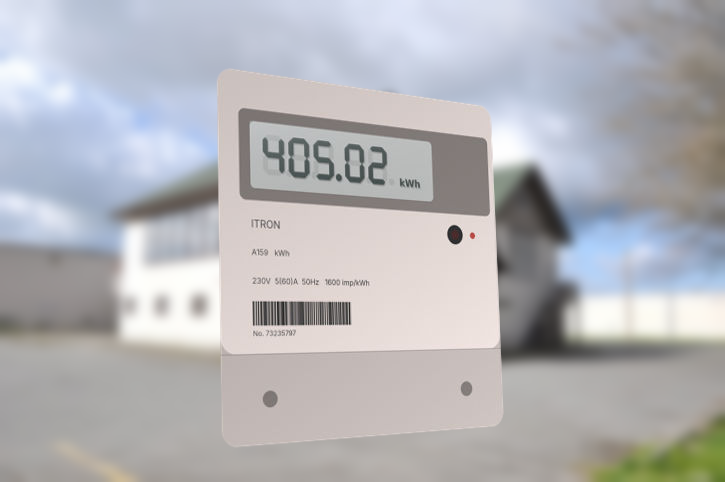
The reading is 405.02 kWh
